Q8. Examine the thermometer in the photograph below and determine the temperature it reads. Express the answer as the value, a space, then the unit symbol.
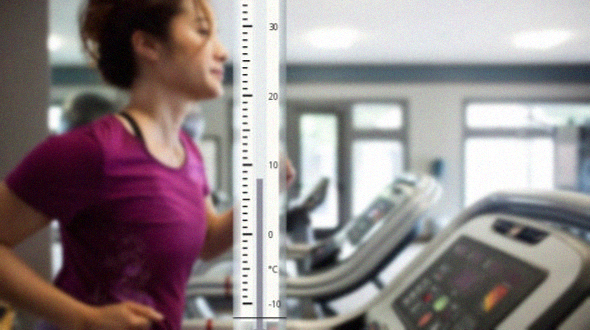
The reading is 8 °C
